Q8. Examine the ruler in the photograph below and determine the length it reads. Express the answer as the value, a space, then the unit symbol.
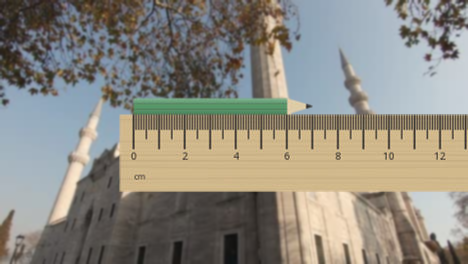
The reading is 7 cm
